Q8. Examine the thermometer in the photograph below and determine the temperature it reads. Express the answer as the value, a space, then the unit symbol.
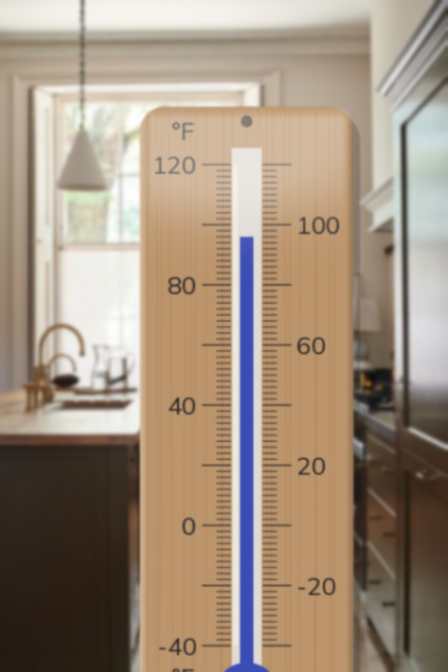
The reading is 96 °F
